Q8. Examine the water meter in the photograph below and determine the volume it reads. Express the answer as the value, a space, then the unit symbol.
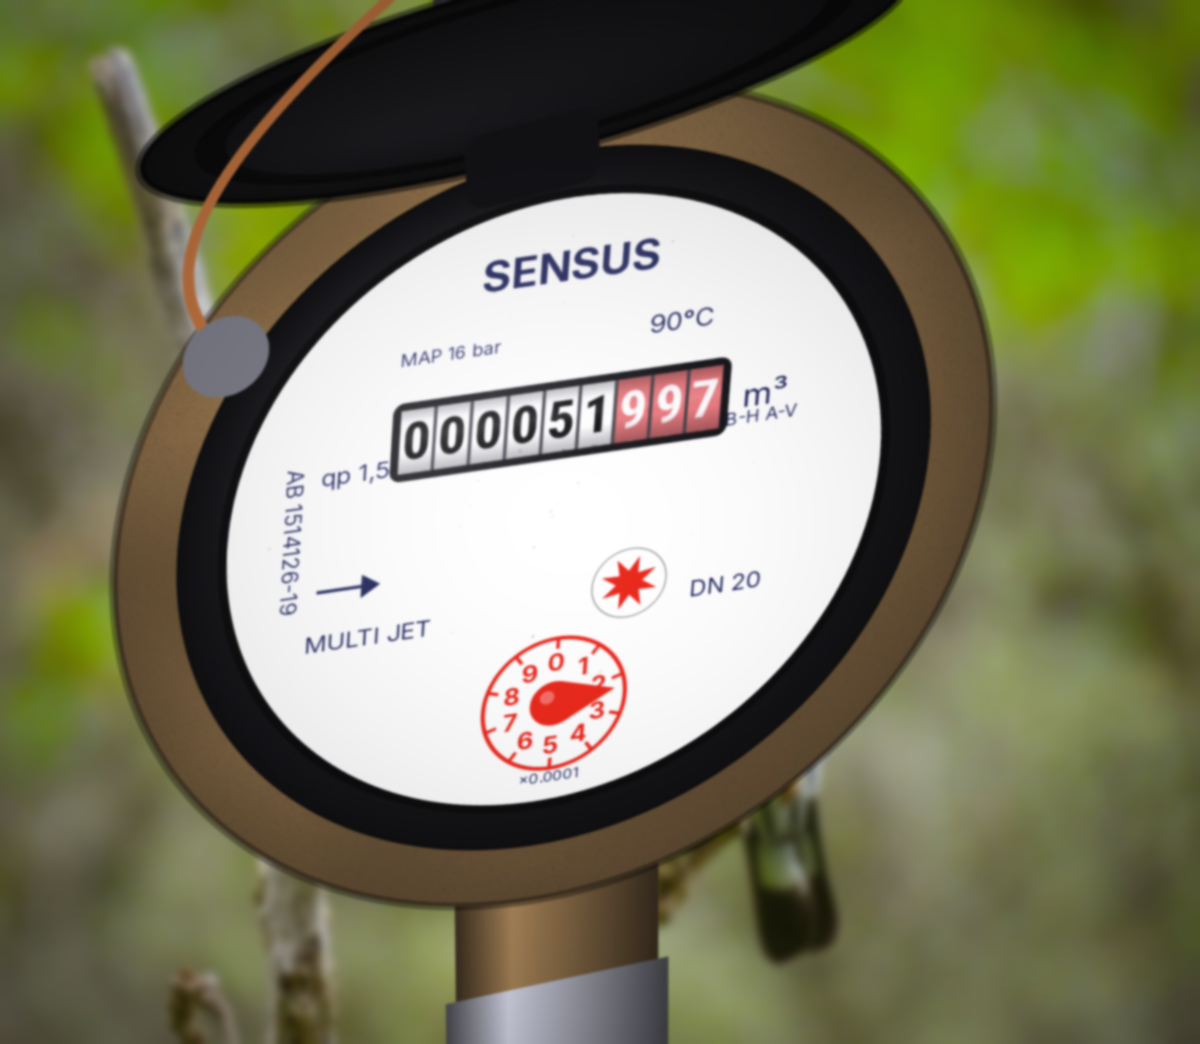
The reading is 51.9972 m³
